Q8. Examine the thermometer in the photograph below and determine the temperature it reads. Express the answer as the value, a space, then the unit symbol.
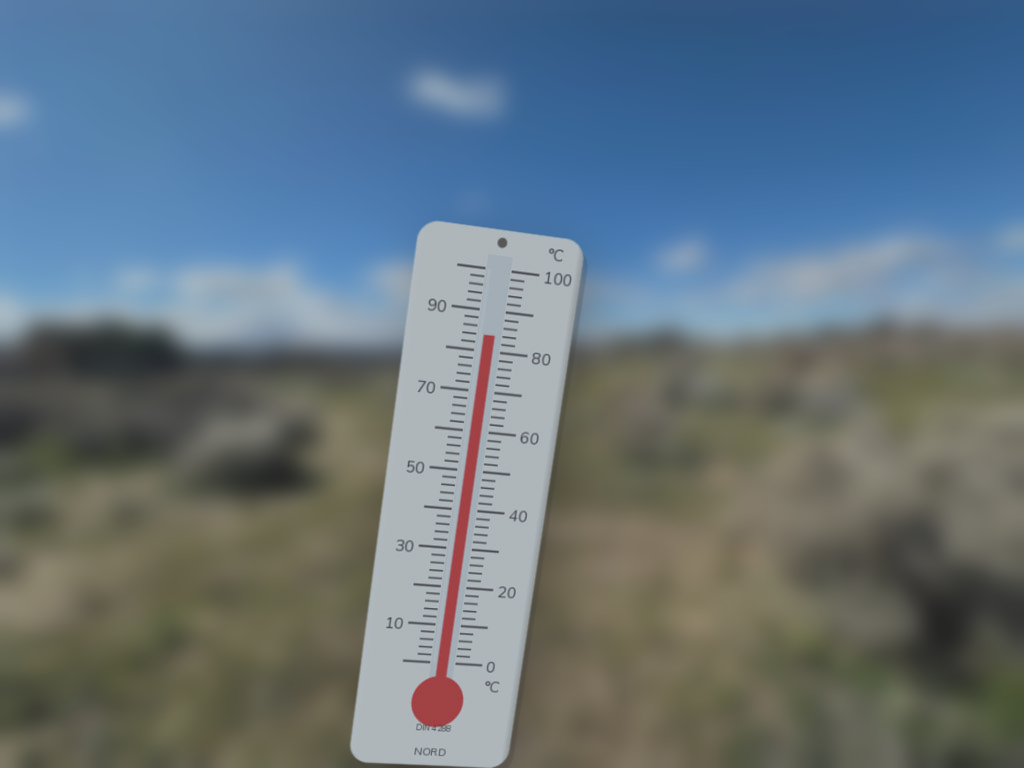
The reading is 84 °C
